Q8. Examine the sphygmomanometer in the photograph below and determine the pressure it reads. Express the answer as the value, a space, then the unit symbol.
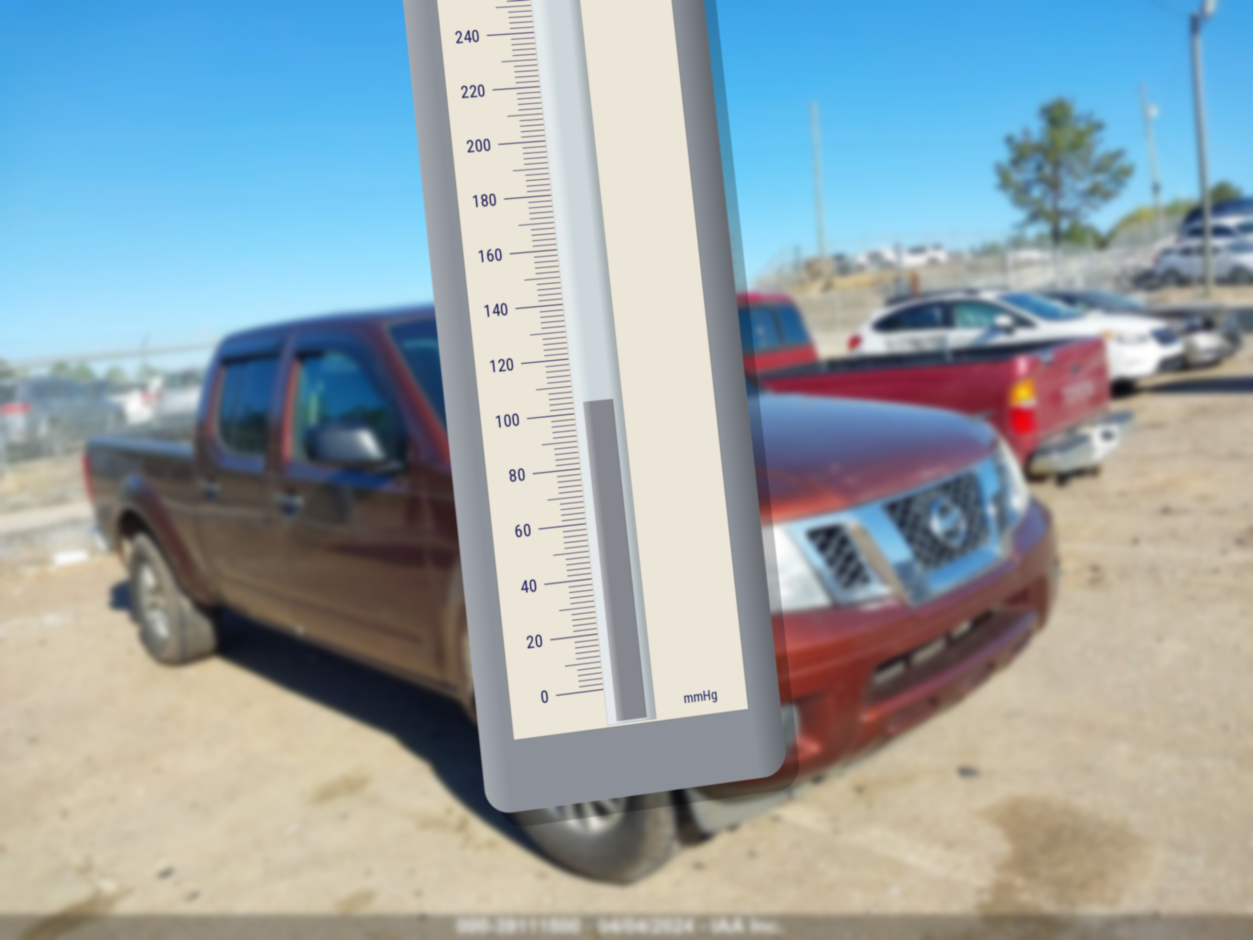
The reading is 104 mmHg
